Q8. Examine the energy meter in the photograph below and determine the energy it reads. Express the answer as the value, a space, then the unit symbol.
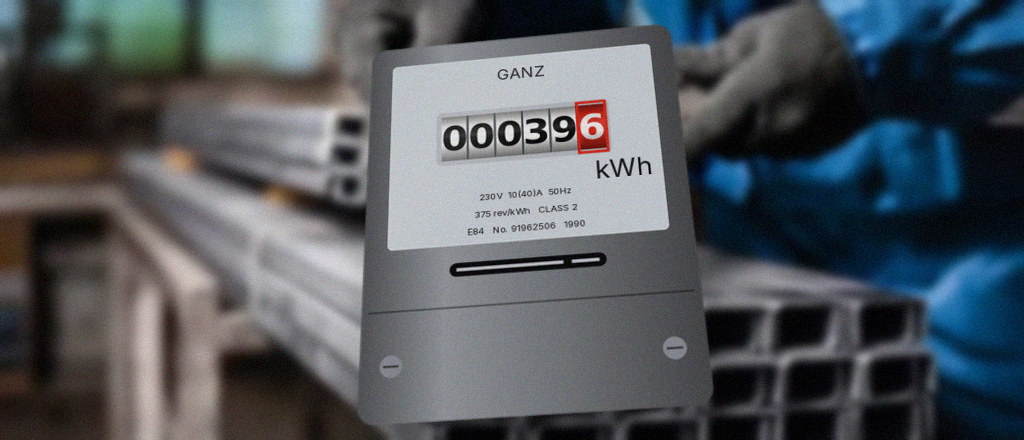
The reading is 39.6 kWh
